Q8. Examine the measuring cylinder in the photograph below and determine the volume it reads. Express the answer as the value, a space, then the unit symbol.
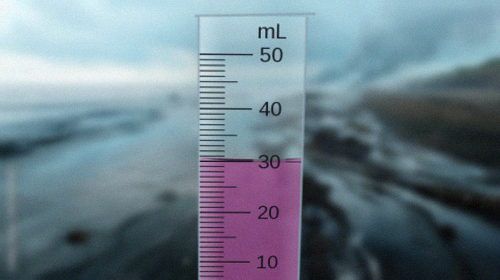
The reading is 30 mL
